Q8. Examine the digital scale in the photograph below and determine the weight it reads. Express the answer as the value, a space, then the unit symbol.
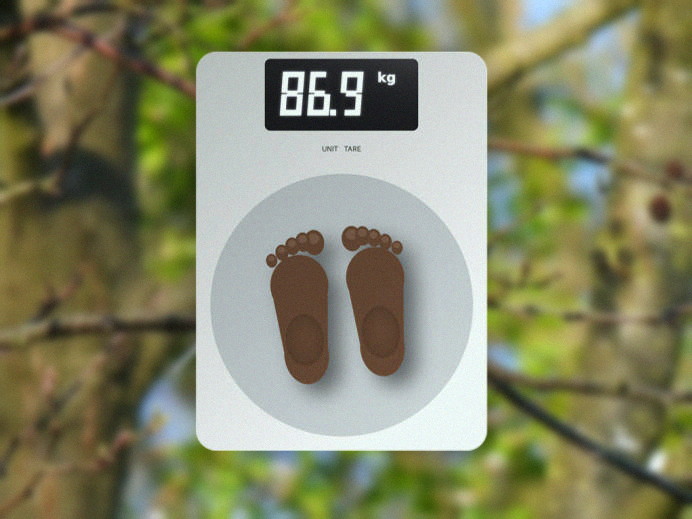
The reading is 86.9 kg
